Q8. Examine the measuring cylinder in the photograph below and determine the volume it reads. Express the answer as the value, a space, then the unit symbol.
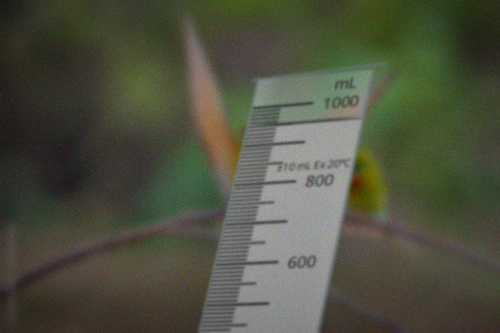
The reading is 950 mL
